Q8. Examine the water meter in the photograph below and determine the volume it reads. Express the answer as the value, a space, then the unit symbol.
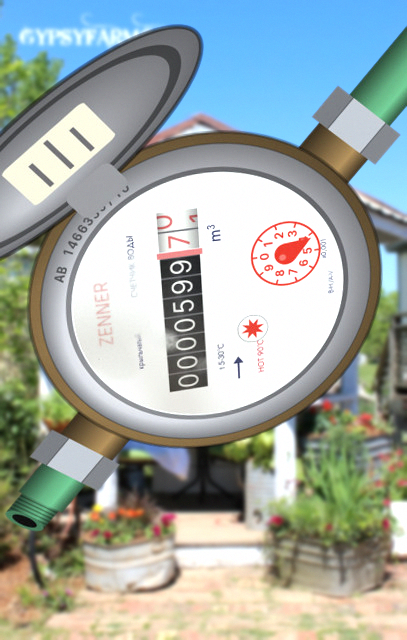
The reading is 599.704 m³
